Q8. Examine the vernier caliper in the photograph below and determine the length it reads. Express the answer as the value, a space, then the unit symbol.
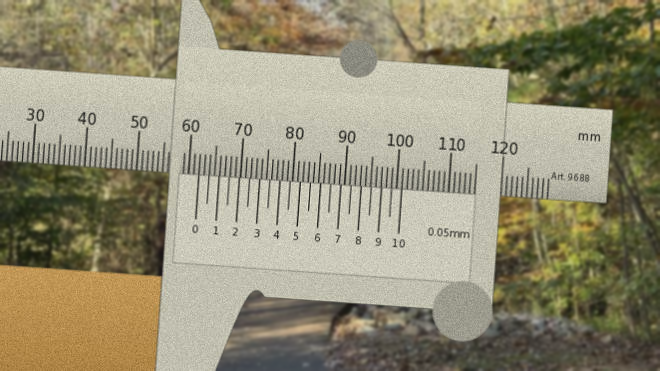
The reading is 62.0 mm
